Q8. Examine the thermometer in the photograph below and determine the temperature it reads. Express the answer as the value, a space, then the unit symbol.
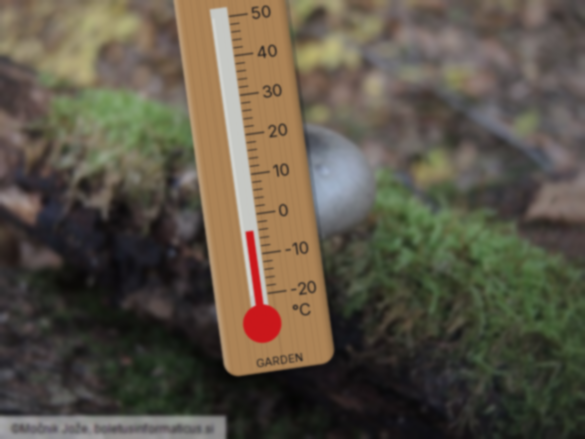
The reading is -4 °C
